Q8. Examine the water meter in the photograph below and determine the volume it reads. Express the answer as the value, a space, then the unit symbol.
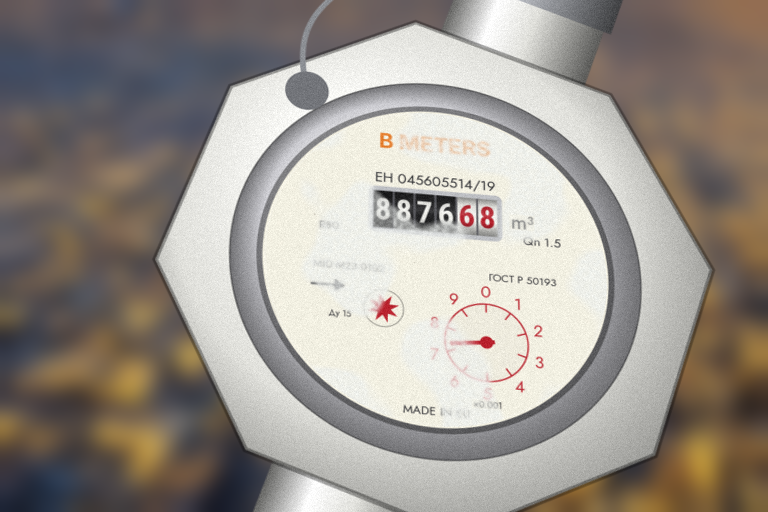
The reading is 8876.687 m³
